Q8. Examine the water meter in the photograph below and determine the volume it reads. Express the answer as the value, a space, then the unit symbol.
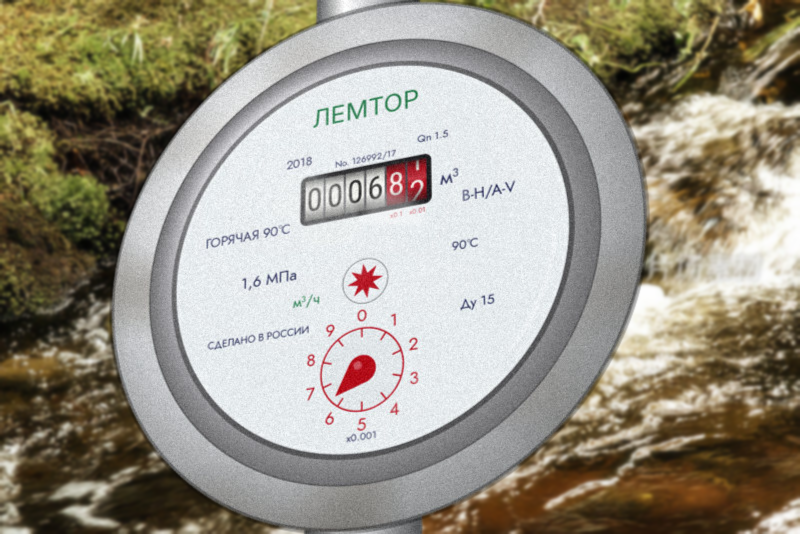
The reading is 6.816 m³
